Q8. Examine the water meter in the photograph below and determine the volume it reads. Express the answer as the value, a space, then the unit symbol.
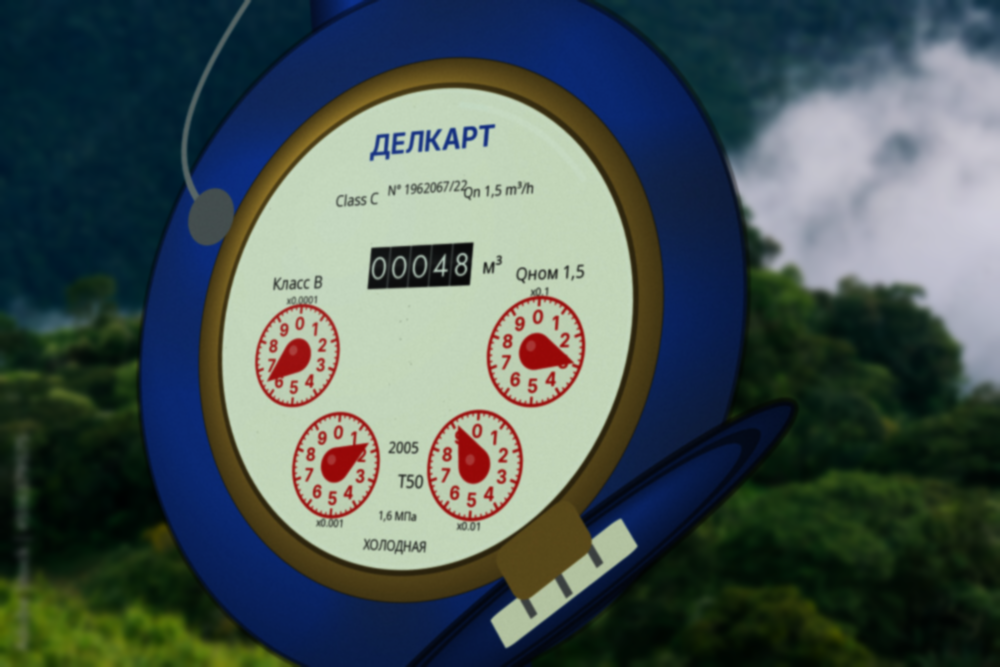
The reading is 48.2916 m³
